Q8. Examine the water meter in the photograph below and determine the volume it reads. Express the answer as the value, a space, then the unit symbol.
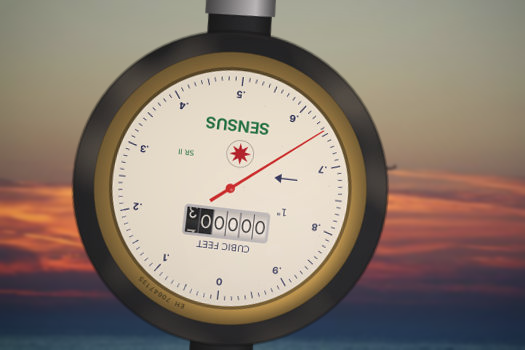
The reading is 2.64 ft³
